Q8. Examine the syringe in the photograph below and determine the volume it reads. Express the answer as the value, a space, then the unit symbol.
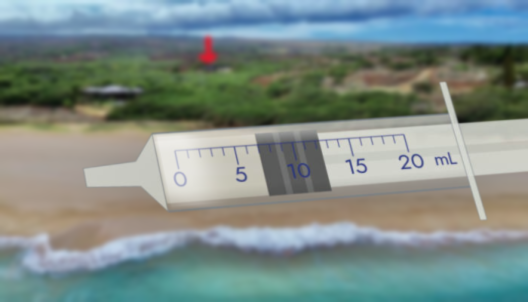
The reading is 7 mL
